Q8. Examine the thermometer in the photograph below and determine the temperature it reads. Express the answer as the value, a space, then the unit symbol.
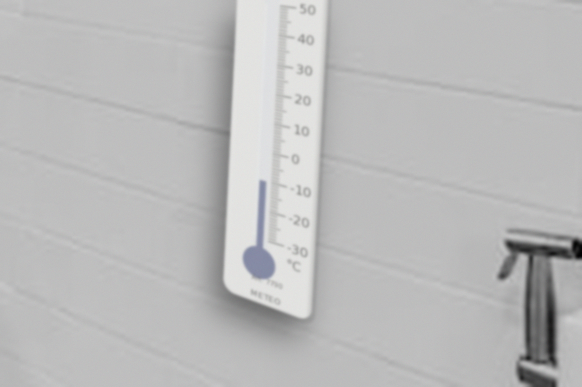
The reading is -10 °C
